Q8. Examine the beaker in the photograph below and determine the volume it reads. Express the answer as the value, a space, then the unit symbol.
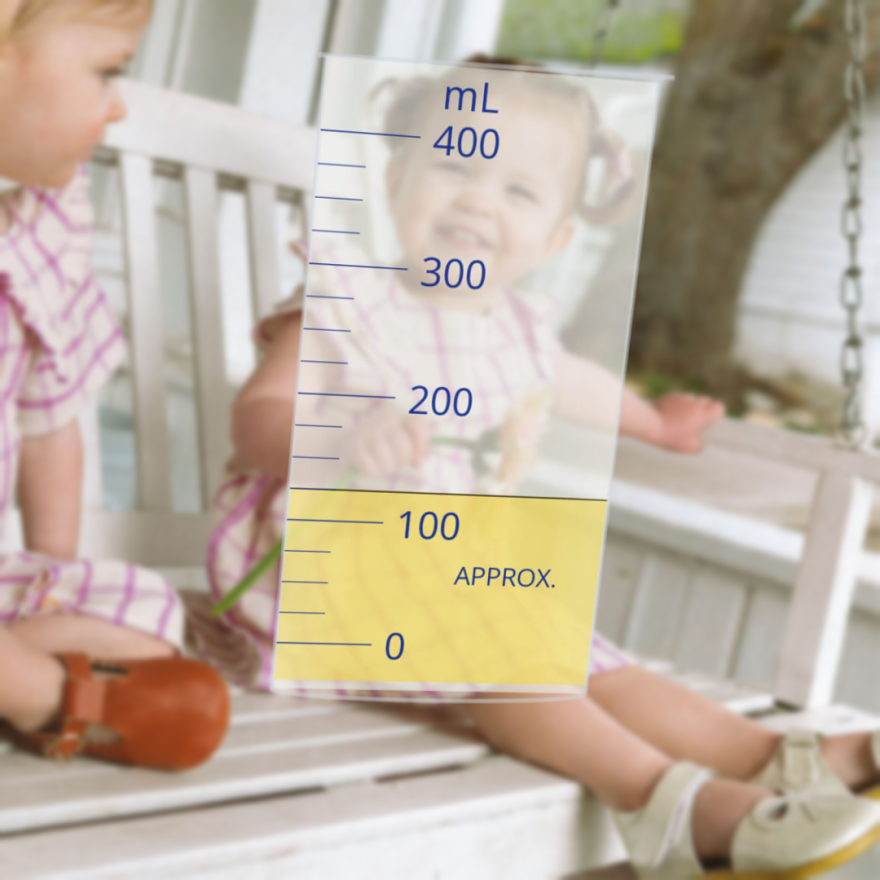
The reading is 125 mL
